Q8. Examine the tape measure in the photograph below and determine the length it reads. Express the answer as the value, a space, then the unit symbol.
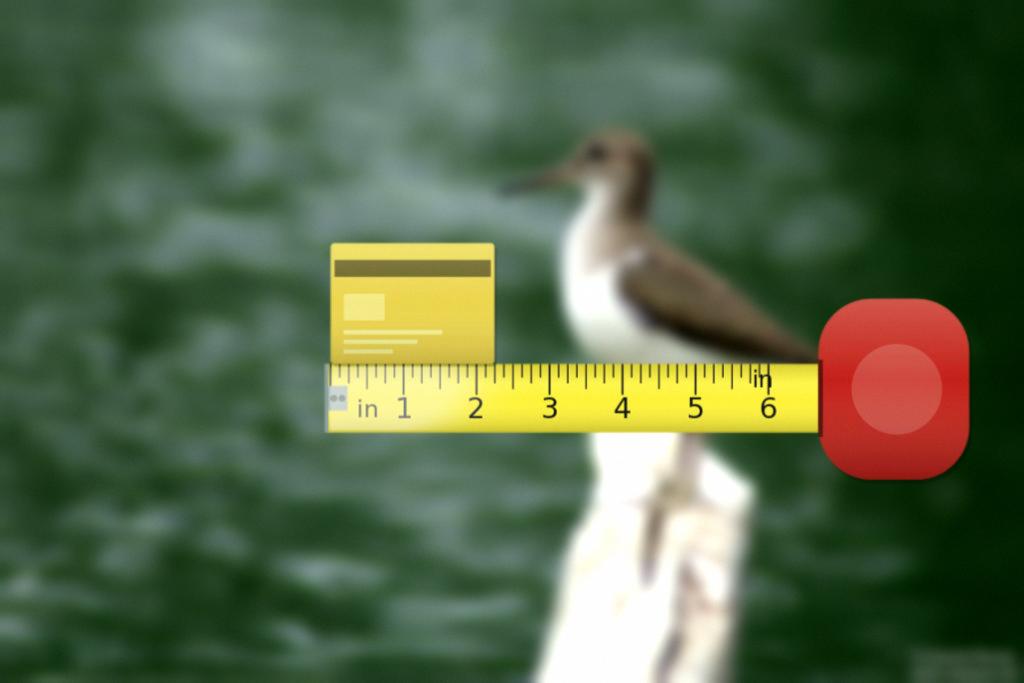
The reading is 2.25 in
